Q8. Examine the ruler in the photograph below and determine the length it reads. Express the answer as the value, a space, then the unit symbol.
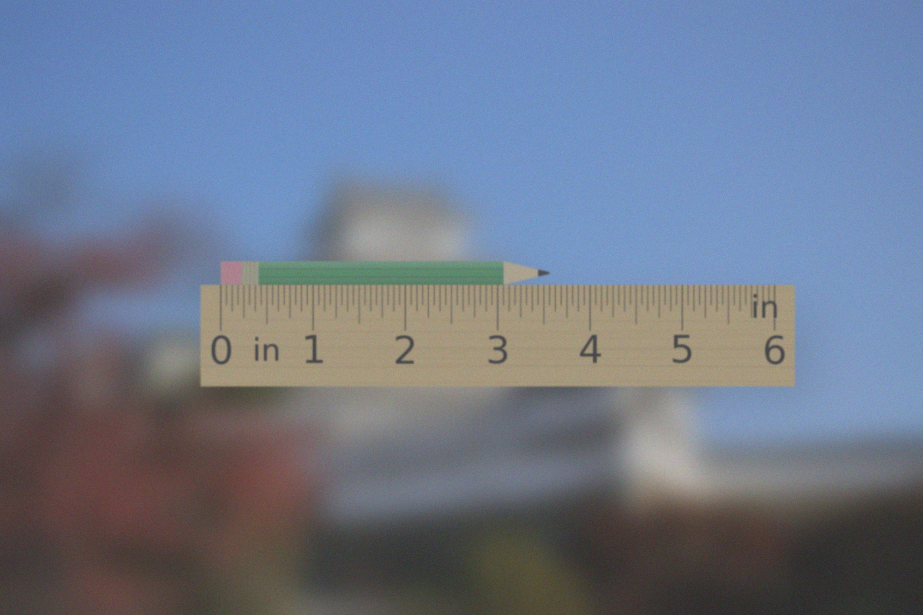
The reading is 3.5625 in
